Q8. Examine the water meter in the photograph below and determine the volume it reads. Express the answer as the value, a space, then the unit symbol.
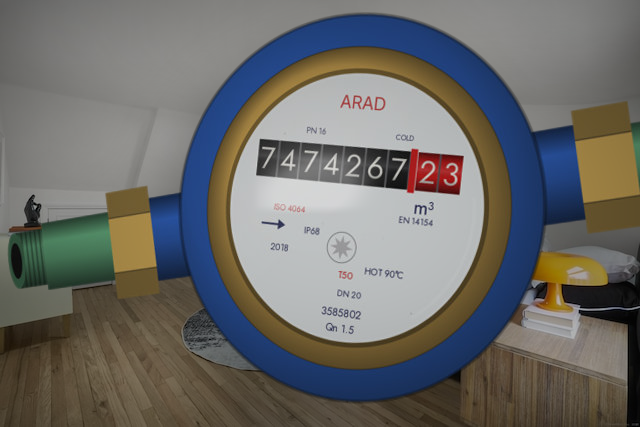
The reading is 7474267.23 m³
